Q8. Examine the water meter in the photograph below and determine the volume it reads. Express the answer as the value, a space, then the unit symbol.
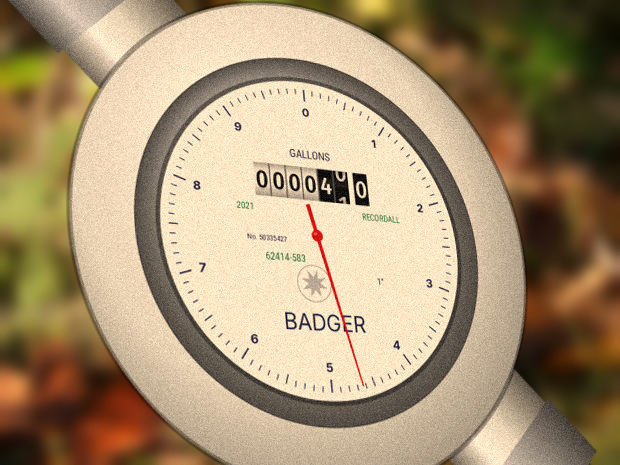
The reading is 404.6 gal
